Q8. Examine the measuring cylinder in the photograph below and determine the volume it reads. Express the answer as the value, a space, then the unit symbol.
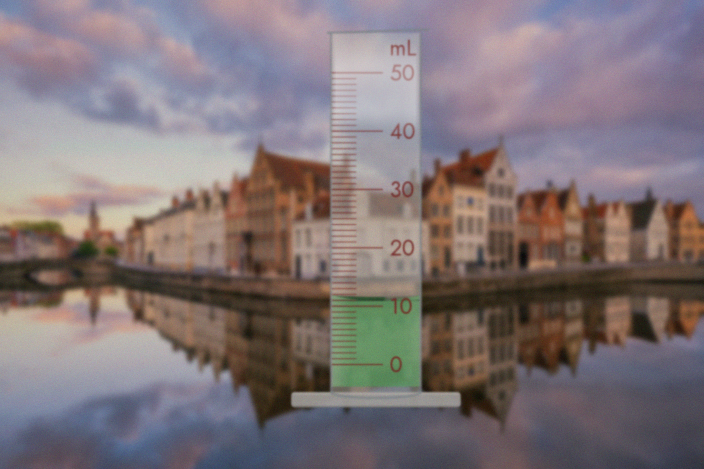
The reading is 11 mL
